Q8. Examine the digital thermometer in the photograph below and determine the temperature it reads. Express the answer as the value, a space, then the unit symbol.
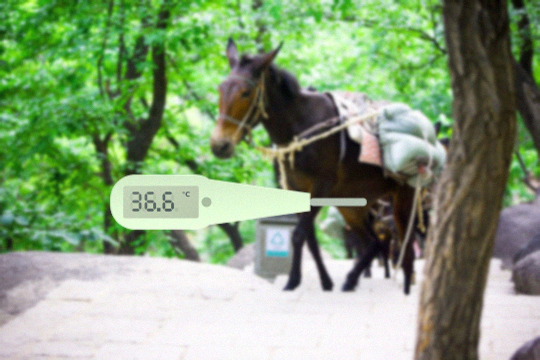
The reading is 36.6 °C
